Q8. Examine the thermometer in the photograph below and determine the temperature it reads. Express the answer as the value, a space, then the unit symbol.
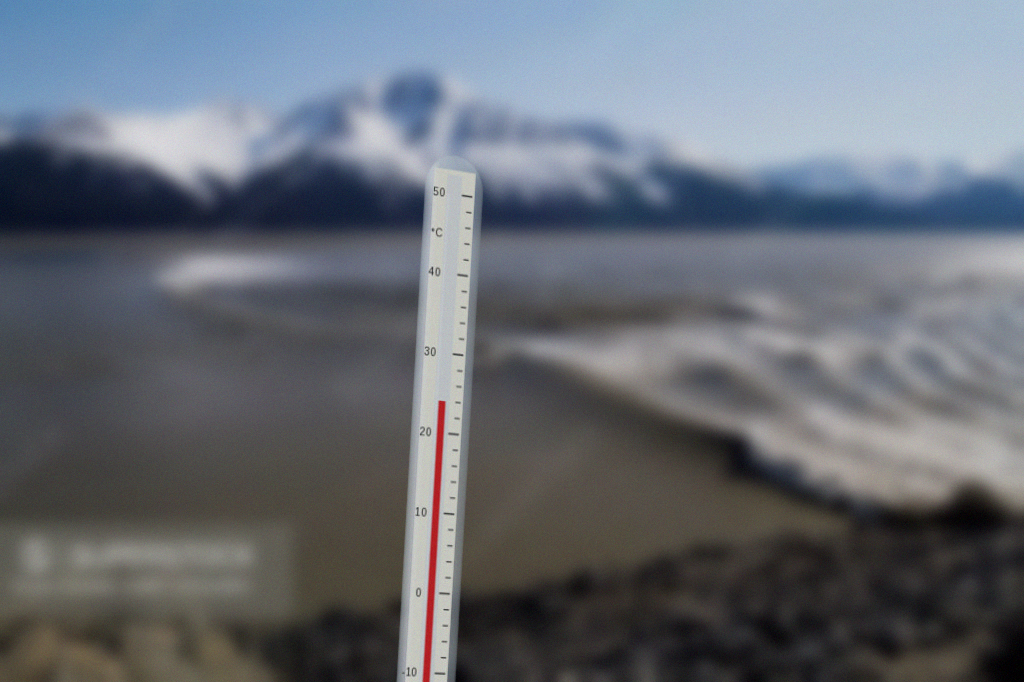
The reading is 24 °C
